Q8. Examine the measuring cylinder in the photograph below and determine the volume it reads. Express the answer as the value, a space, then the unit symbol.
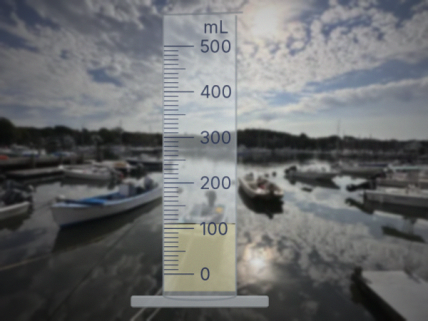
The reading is 110 mL
